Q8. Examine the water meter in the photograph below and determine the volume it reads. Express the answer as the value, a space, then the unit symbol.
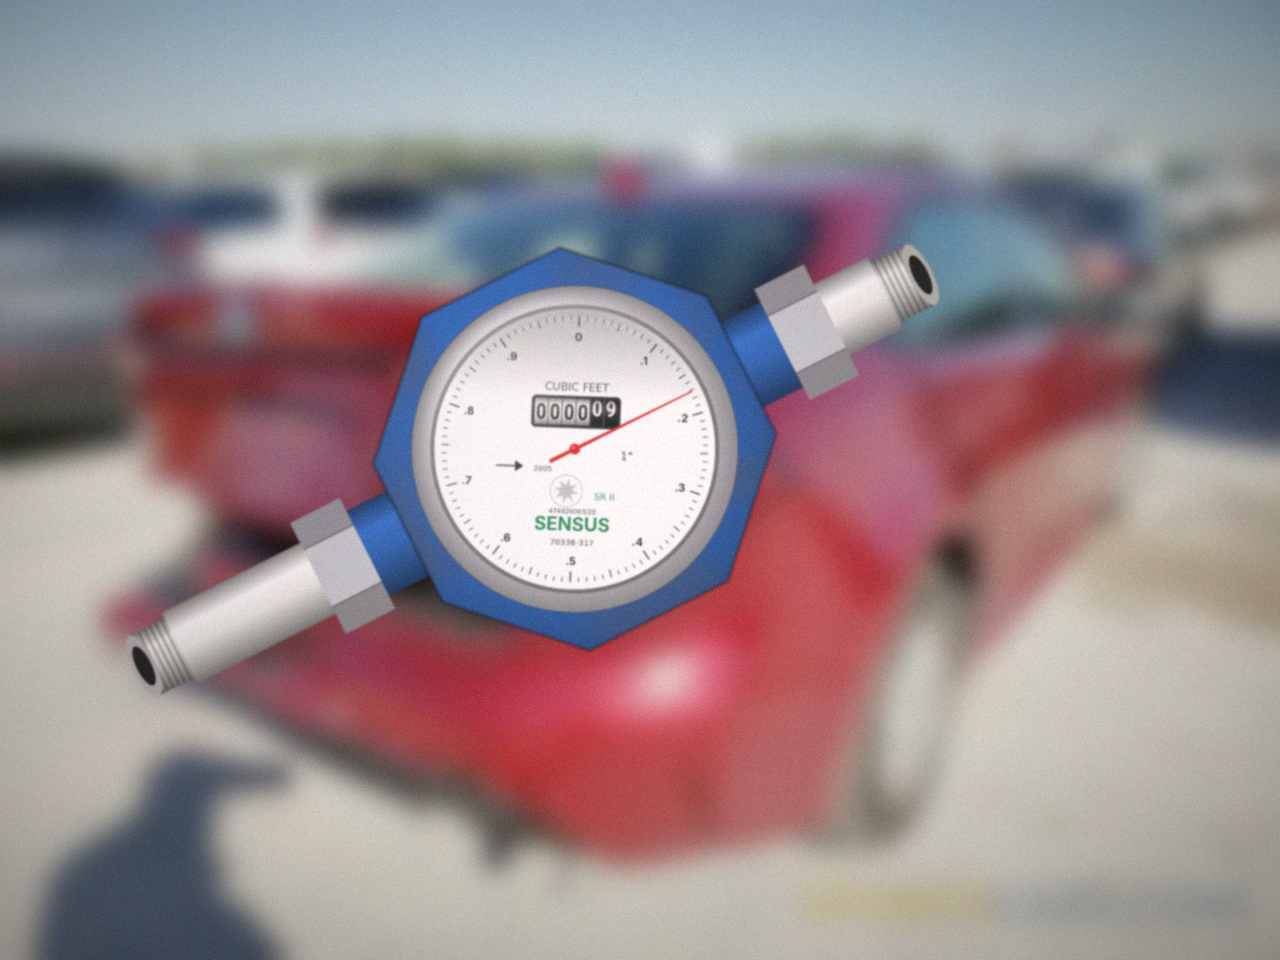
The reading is 9.17 ft³
